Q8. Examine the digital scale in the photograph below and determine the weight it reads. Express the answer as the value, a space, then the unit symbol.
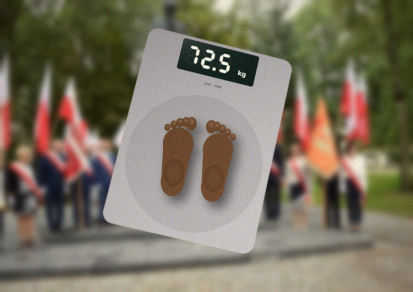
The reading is 72.5 kg
